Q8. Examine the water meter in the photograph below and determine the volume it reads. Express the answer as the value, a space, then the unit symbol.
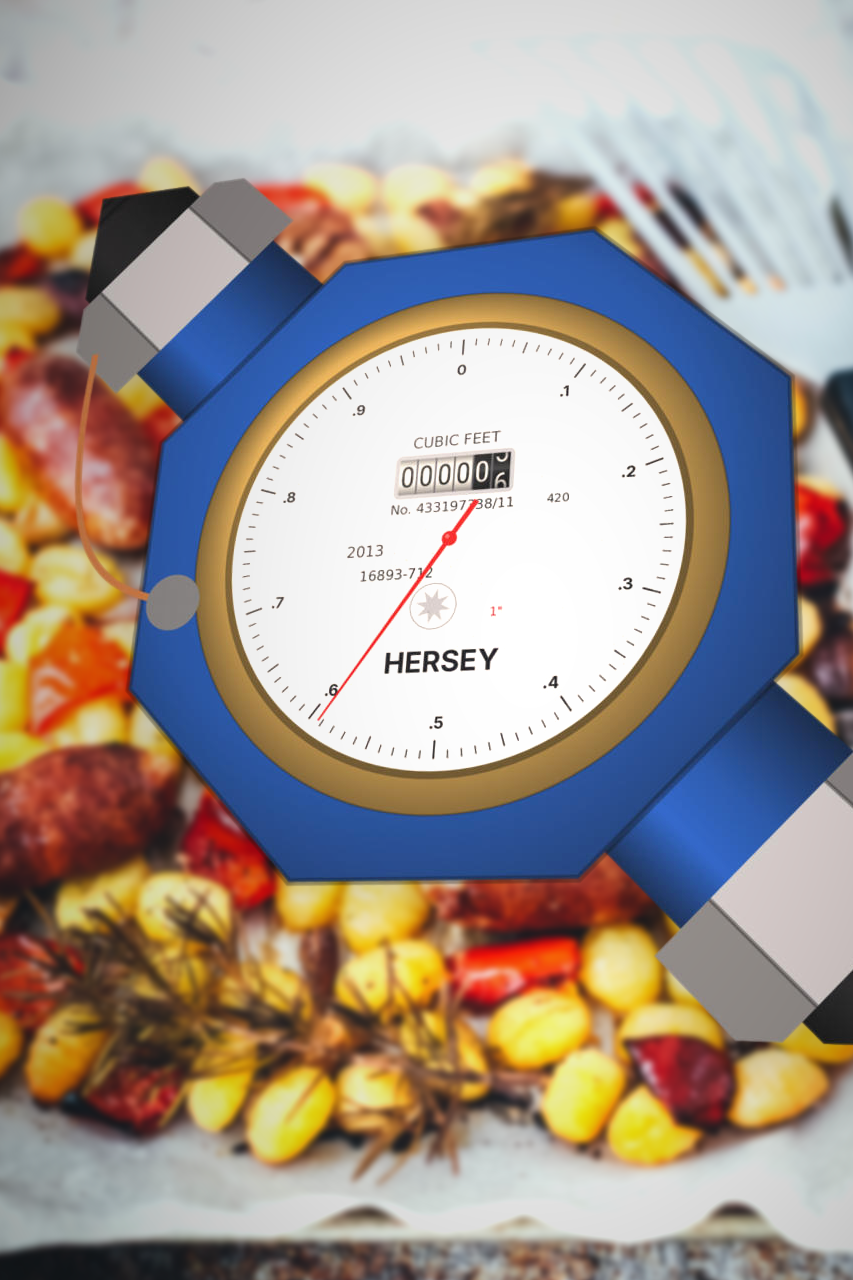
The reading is 5.59 ft³
